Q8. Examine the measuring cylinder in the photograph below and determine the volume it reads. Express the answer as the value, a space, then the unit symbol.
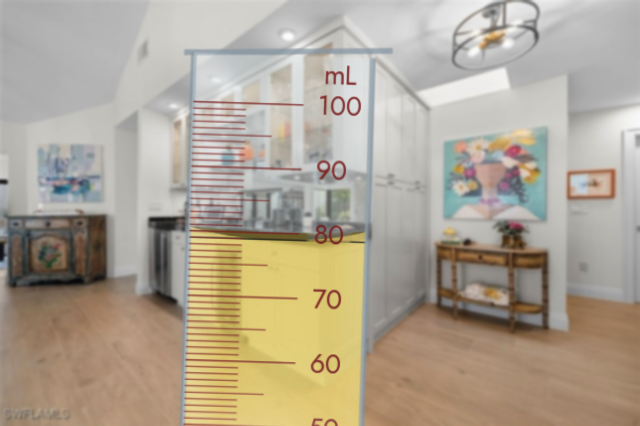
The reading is 79 mL
